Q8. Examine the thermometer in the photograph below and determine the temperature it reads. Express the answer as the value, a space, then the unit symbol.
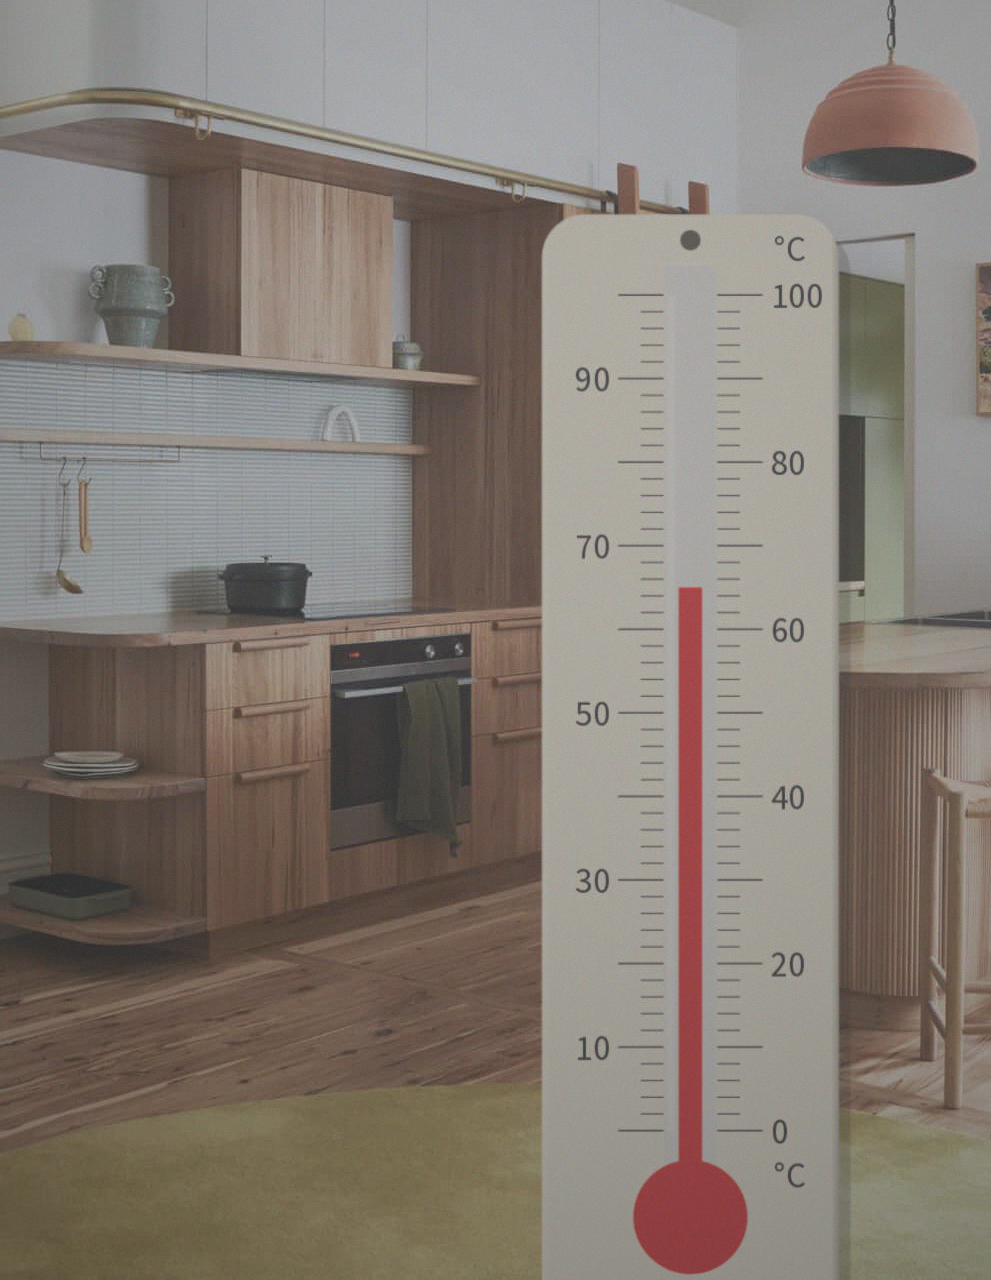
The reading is 65 °C
